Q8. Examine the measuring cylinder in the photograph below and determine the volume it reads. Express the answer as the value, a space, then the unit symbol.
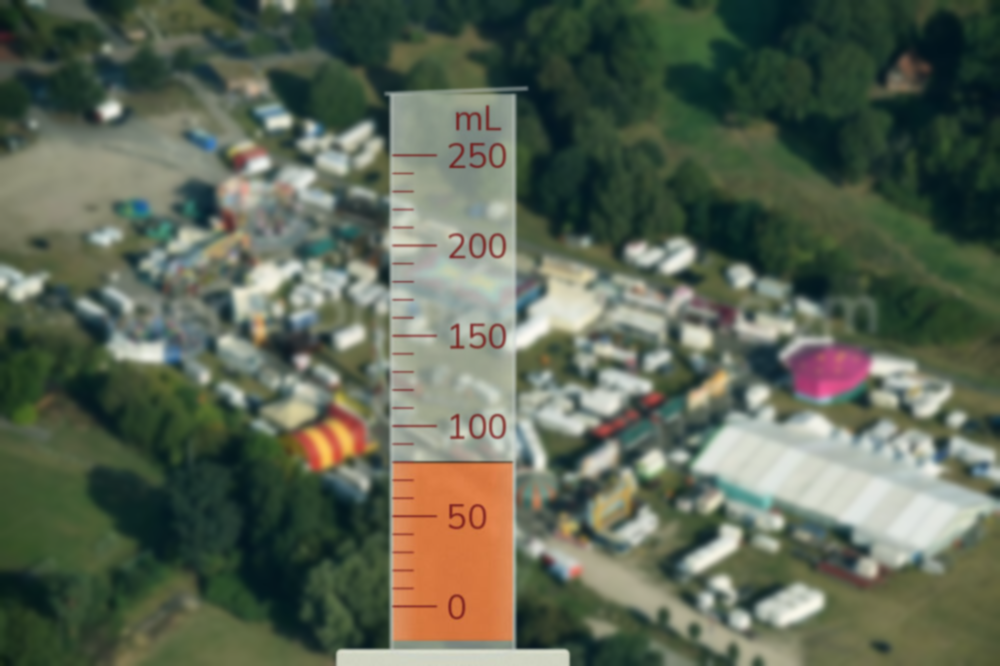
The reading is 80 mL
